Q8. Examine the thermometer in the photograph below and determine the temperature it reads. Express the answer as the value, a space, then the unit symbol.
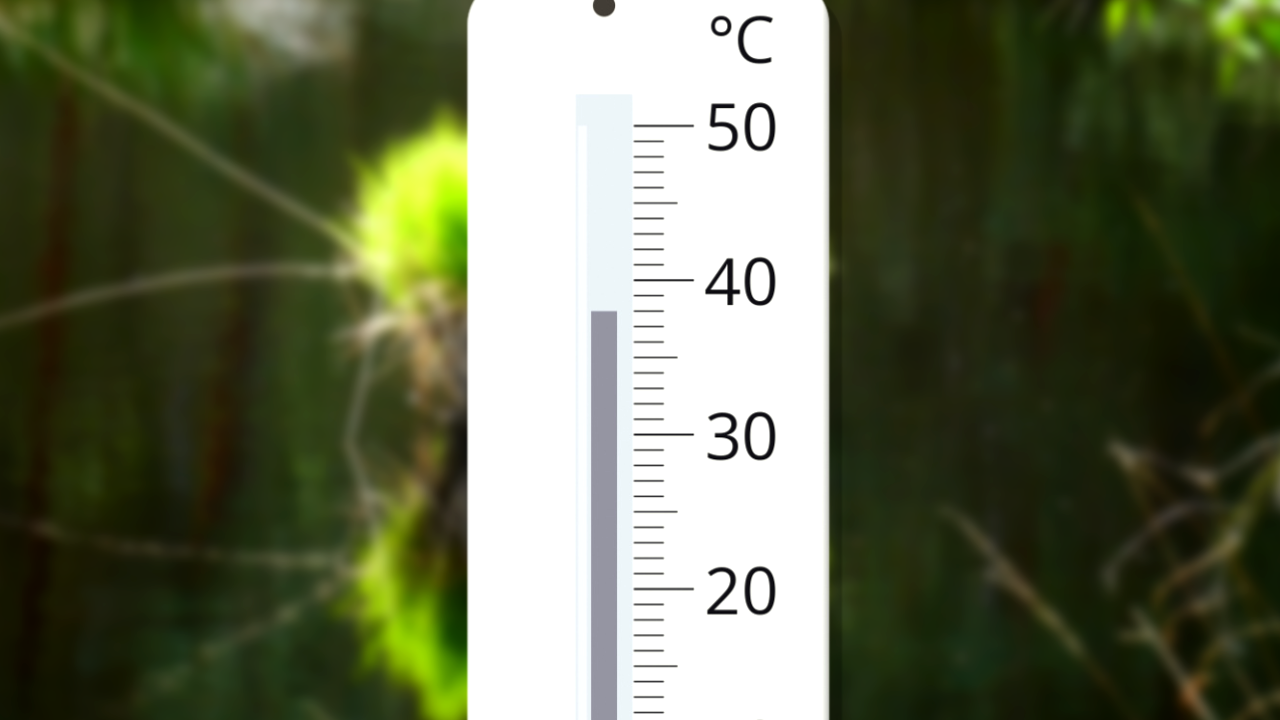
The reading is 38 °C
